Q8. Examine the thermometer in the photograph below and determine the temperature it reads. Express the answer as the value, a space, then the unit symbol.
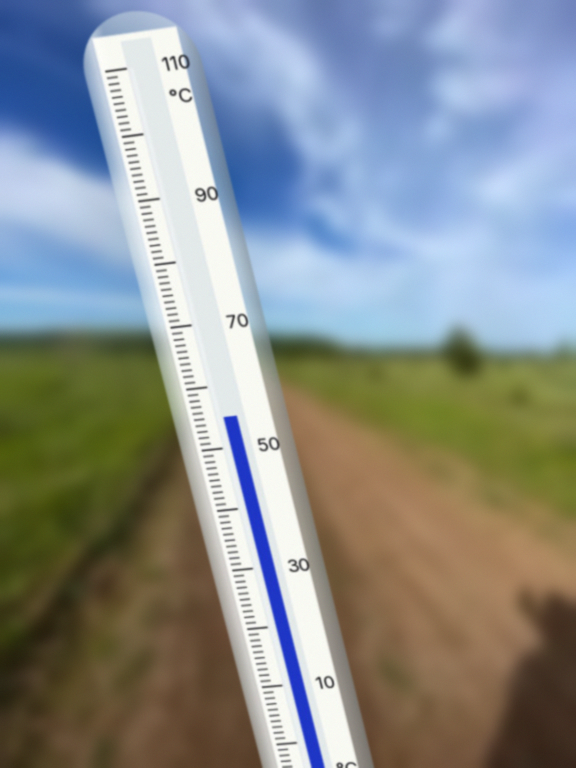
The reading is 55 °C
